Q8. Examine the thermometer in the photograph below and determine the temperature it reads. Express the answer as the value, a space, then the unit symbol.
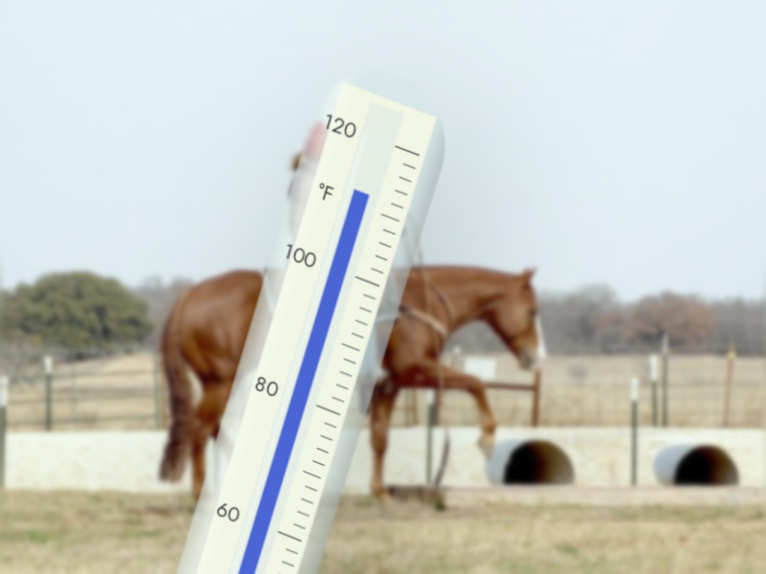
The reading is 112 °F
